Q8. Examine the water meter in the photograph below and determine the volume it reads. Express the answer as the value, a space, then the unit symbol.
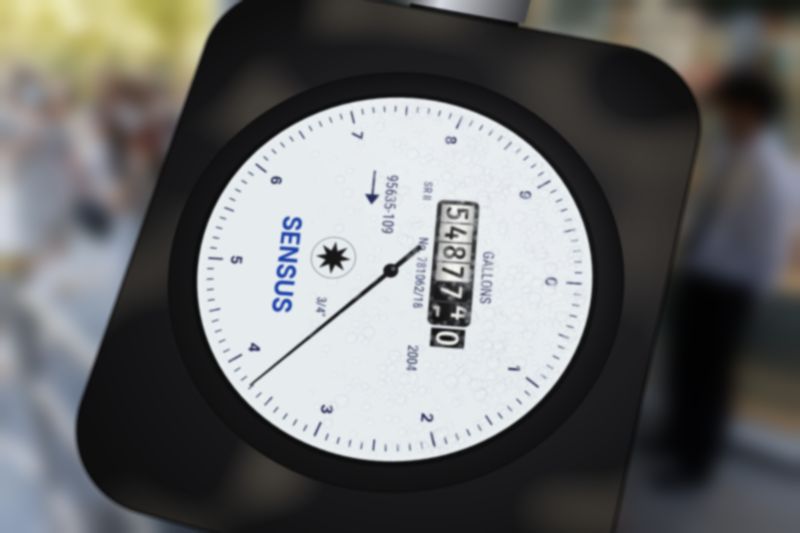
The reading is 5487743.7 gal
